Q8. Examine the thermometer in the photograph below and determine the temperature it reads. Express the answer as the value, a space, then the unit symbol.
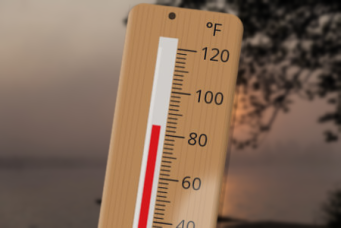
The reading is 84 °F
